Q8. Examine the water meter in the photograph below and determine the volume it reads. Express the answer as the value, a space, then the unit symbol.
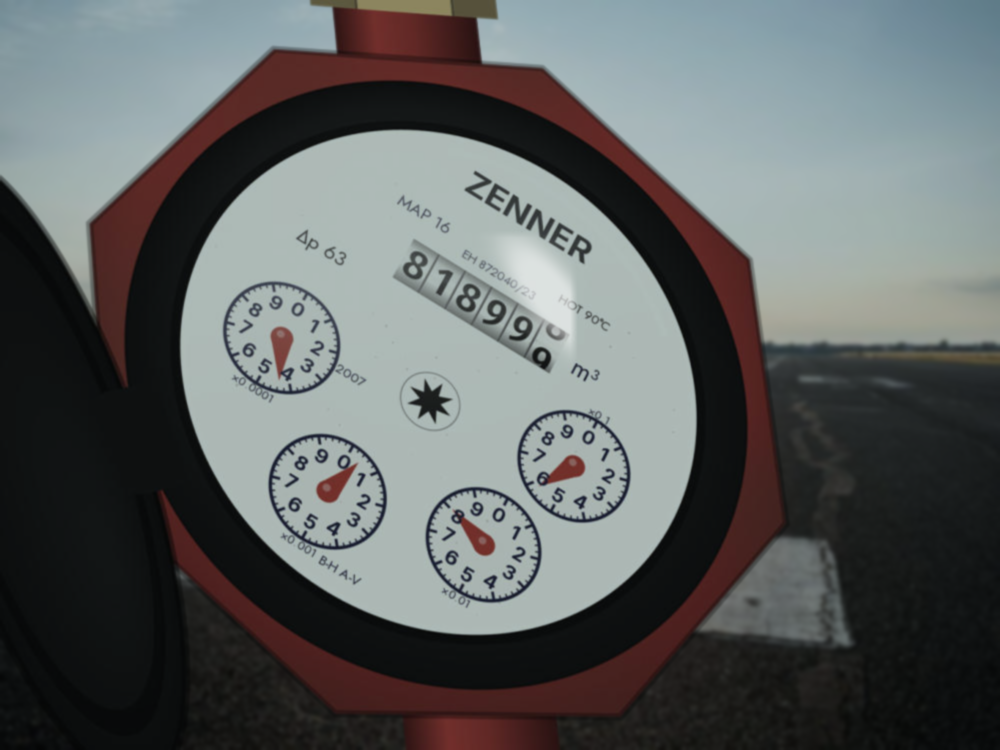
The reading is 818998.5804 m³
